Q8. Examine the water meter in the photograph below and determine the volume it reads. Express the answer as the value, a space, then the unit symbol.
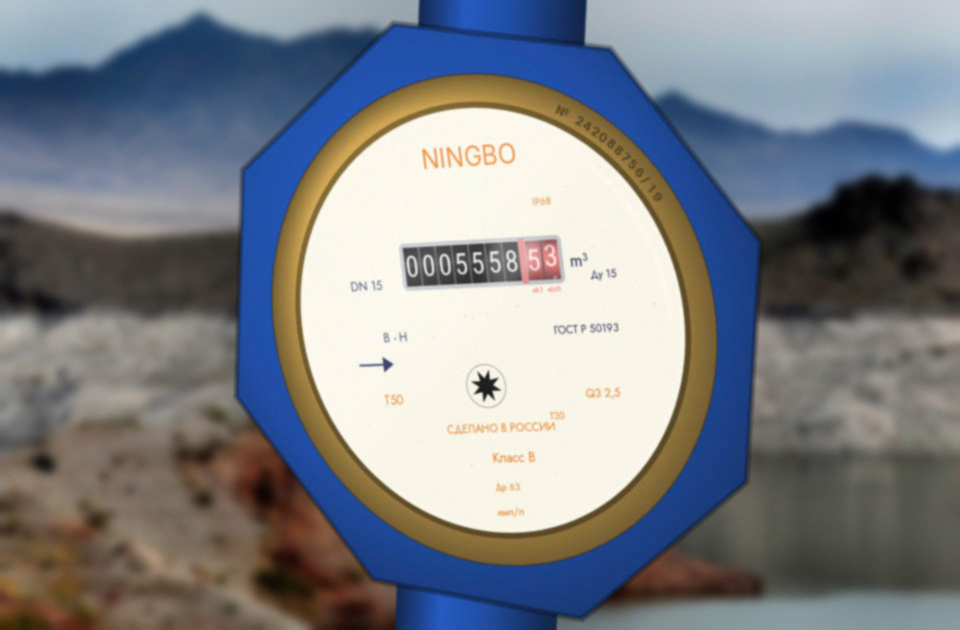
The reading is 5558.53 m³
